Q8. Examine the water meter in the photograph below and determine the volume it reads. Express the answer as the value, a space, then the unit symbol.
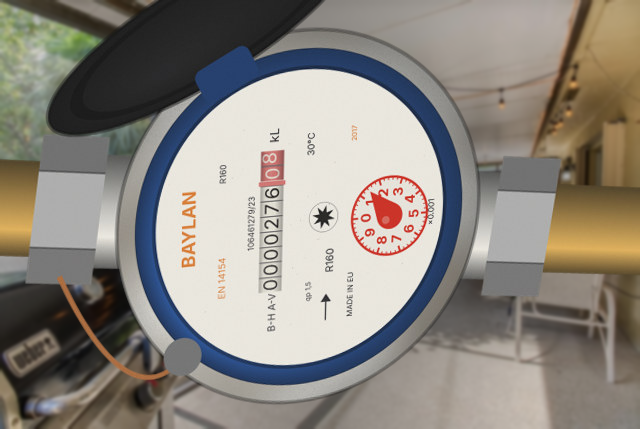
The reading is 276.081 kL
